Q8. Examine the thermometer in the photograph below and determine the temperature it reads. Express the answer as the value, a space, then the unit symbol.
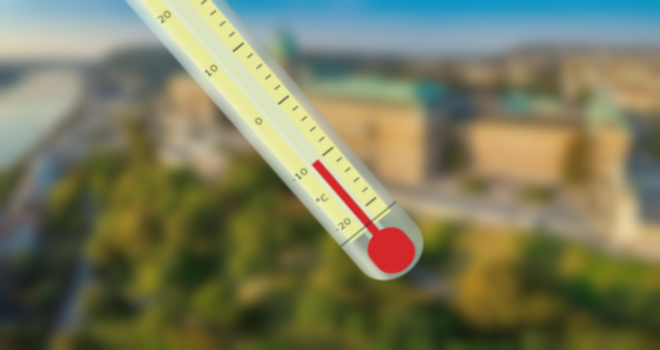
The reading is -10 °C
